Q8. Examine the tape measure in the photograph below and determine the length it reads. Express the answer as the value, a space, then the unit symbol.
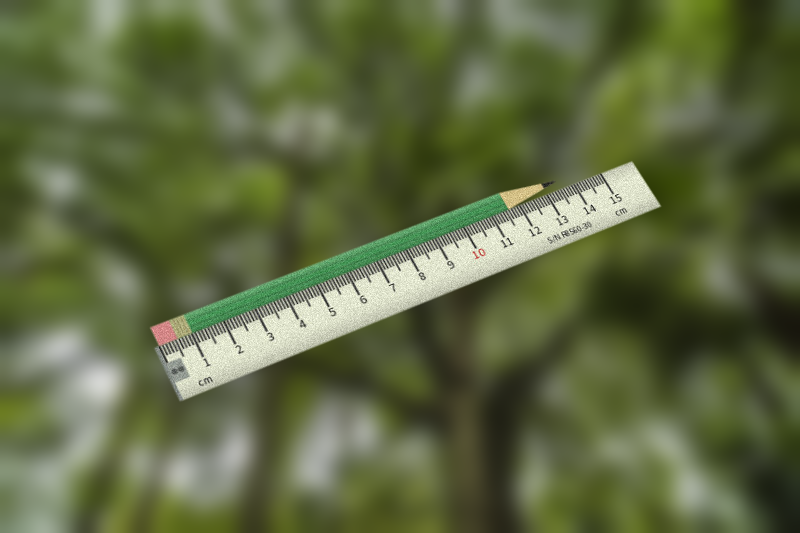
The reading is 13.5 cm
